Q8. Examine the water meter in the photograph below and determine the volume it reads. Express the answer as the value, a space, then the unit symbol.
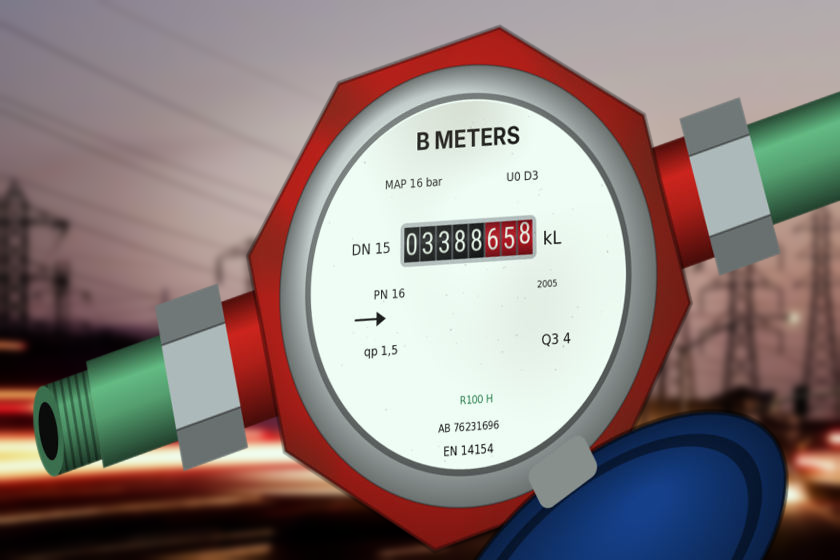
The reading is 3388.658 kL
